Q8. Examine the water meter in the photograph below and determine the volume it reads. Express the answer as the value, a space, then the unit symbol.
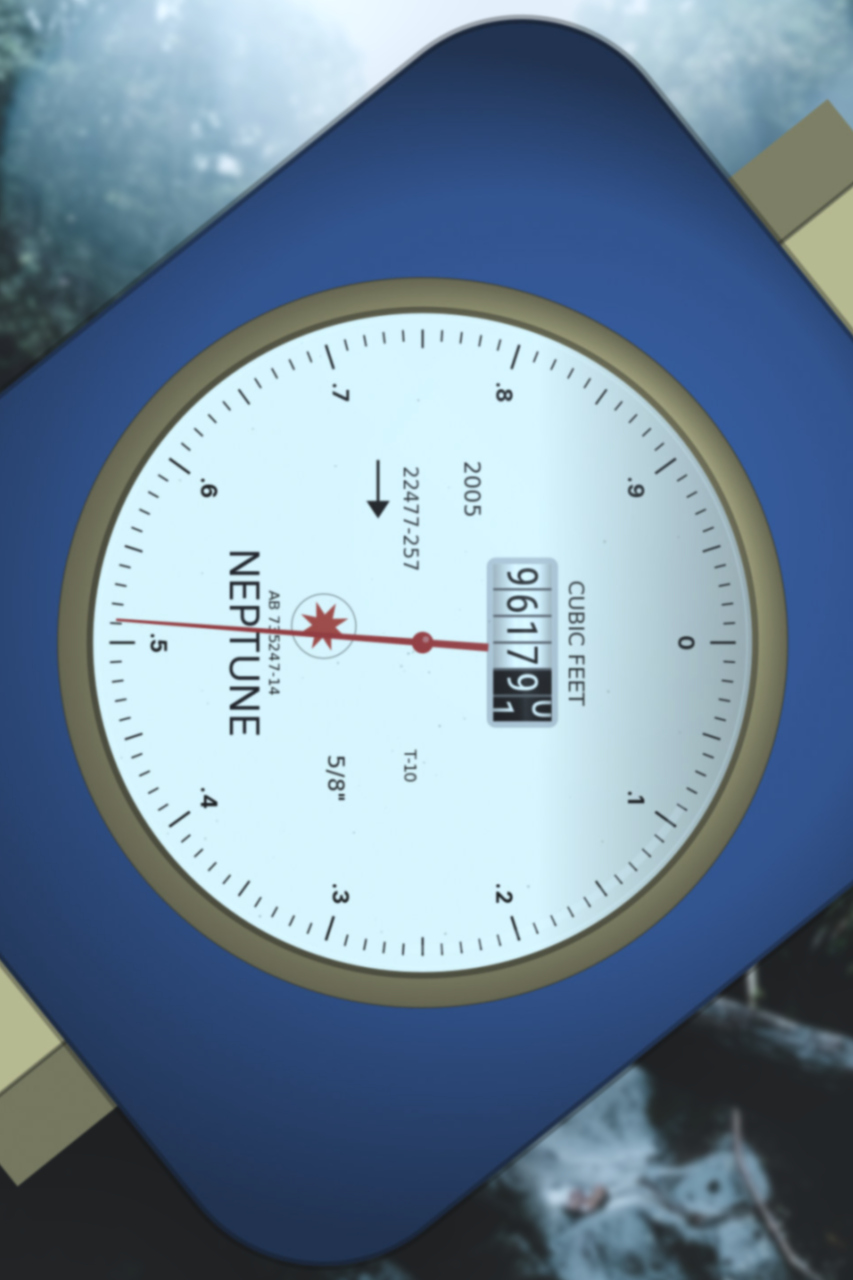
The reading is 961790.51 ft³
